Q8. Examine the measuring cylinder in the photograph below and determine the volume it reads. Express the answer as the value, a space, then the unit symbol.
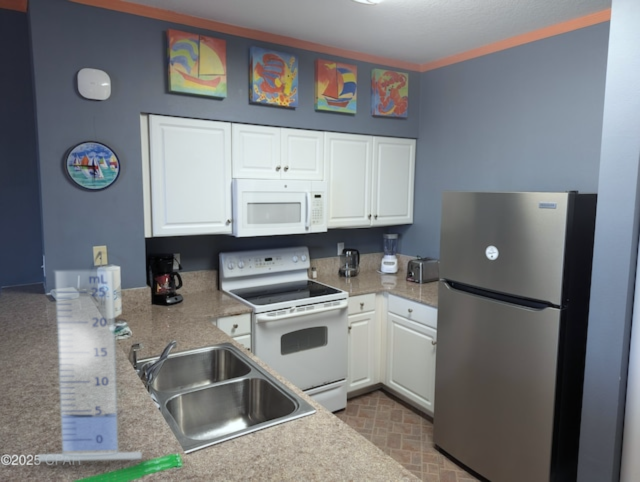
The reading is 4 mL
